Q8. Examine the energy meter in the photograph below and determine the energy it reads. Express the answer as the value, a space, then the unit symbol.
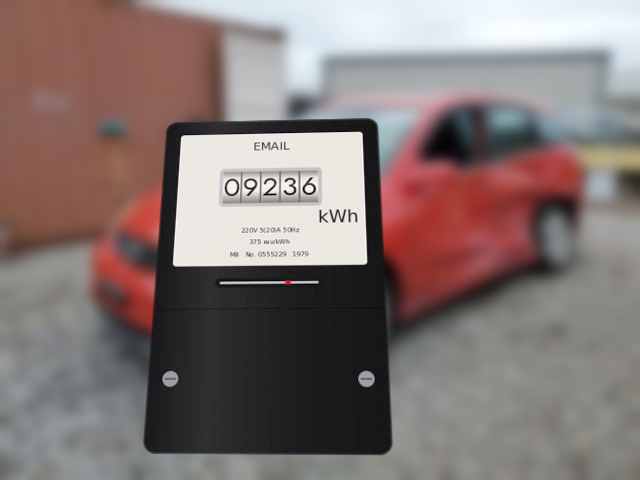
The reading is 9236 kWh
